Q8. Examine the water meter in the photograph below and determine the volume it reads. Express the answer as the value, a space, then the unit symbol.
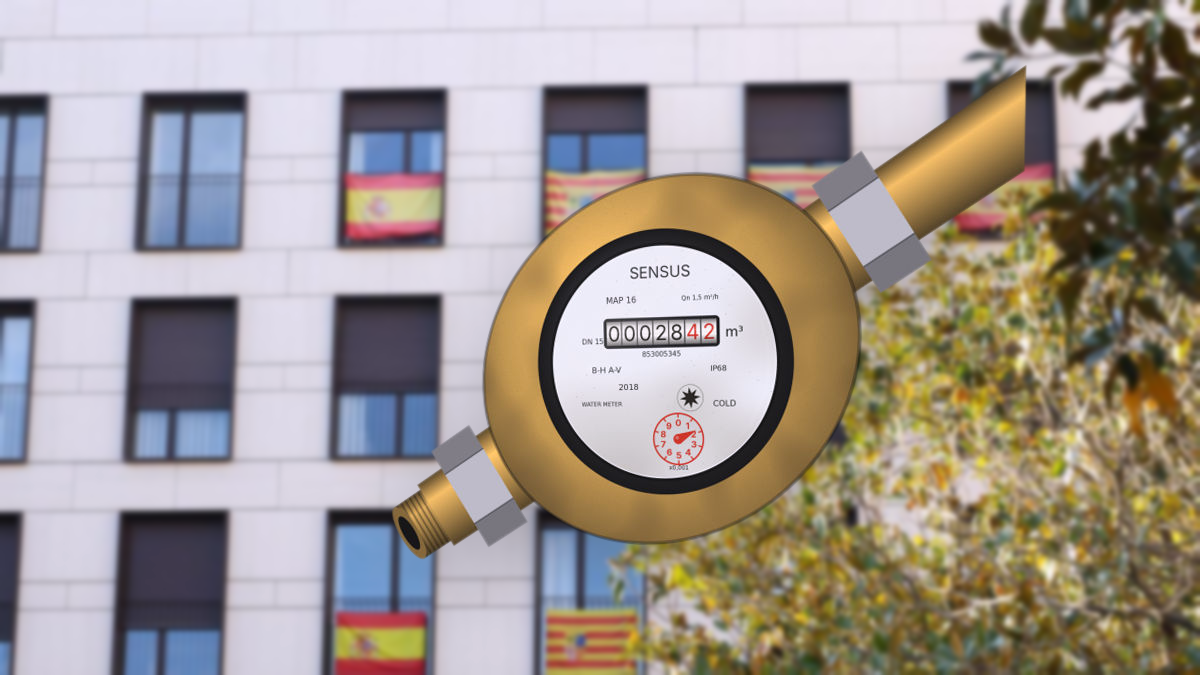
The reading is 28.421 m³
